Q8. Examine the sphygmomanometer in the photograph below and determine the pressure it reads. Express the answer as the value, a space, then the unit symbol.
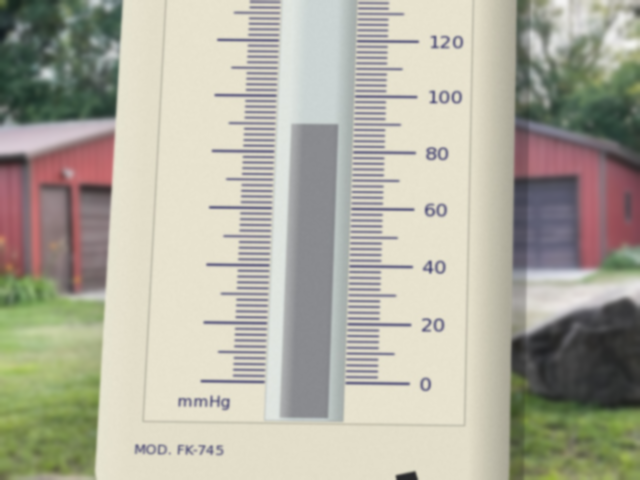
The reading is 90 mmHg
